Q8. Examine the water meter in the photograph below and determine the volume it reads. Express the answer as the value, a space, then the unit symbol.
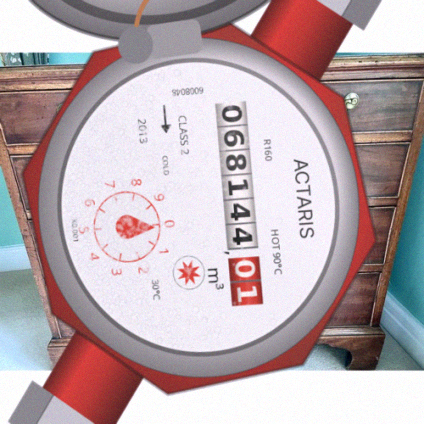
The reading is 68144.010 m³
